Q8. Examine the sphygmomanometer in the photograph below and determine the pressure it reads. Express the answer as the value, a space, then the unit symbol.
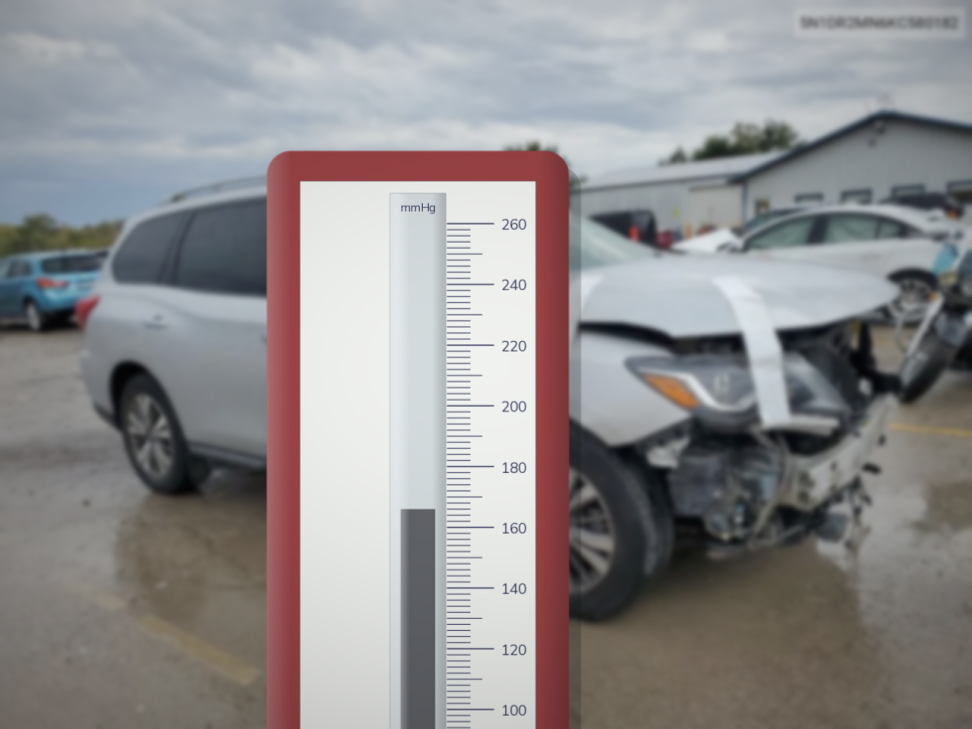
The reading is 166 mmHg
